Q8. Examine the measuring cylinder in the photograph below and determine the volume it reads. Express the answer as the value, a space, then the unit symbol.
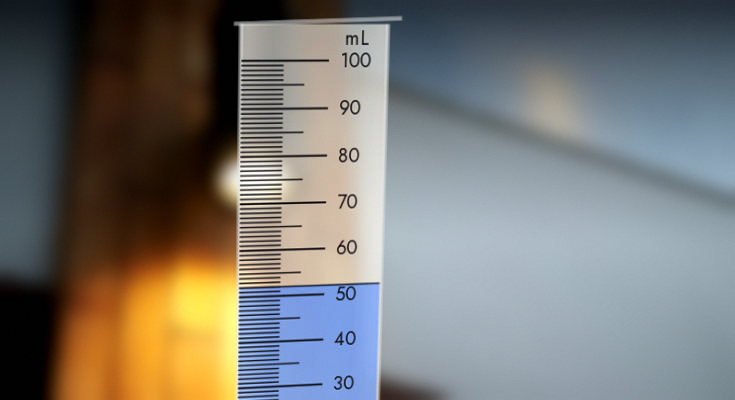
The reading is 52 mL
